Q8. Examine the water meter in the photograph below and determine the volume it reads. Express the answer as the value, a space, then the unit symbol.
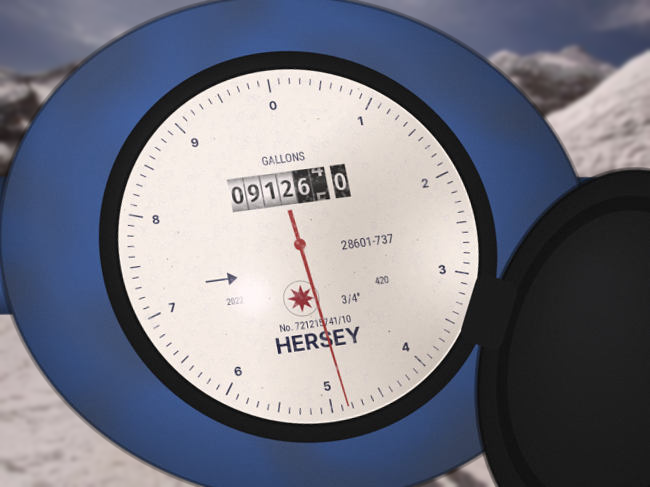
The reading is 912644.8 gal
